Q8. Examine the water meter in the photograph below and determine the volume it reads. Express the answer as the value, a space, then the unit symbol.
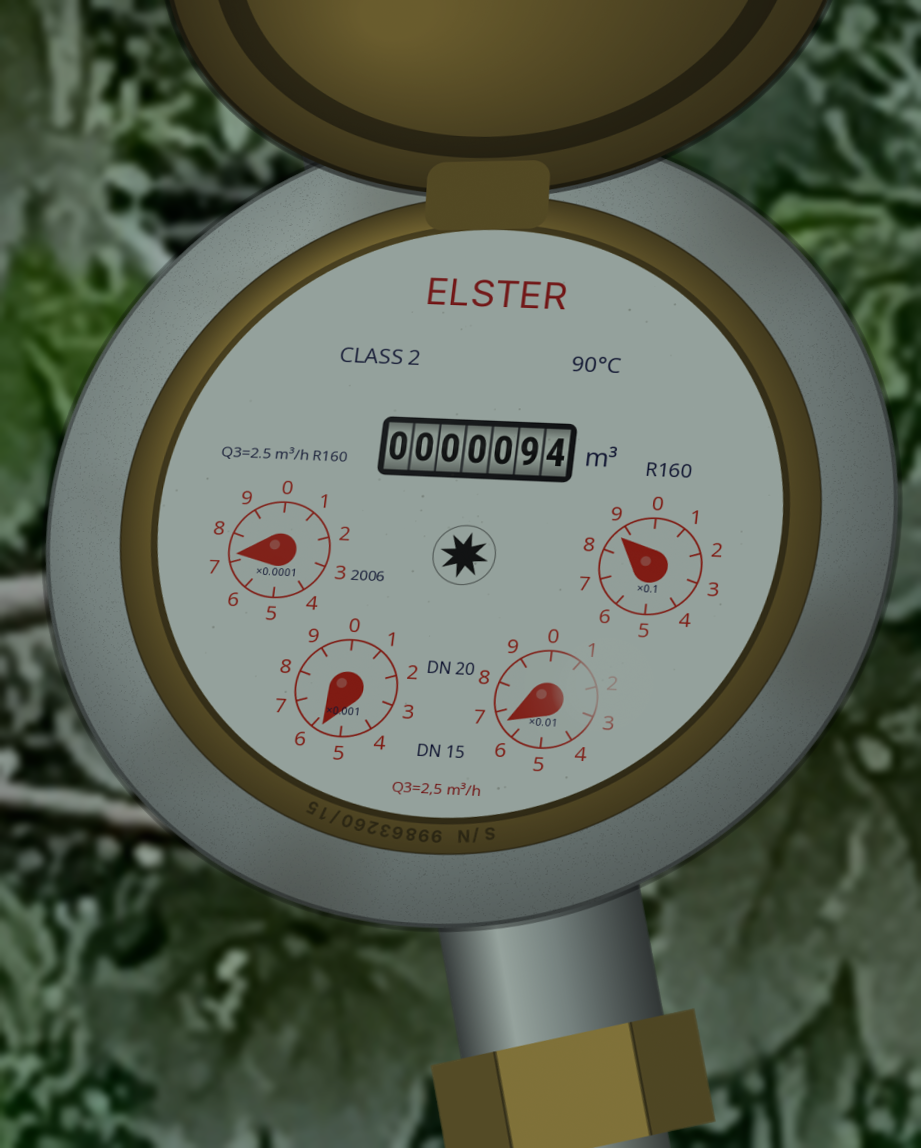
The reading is 94.8657 m³
